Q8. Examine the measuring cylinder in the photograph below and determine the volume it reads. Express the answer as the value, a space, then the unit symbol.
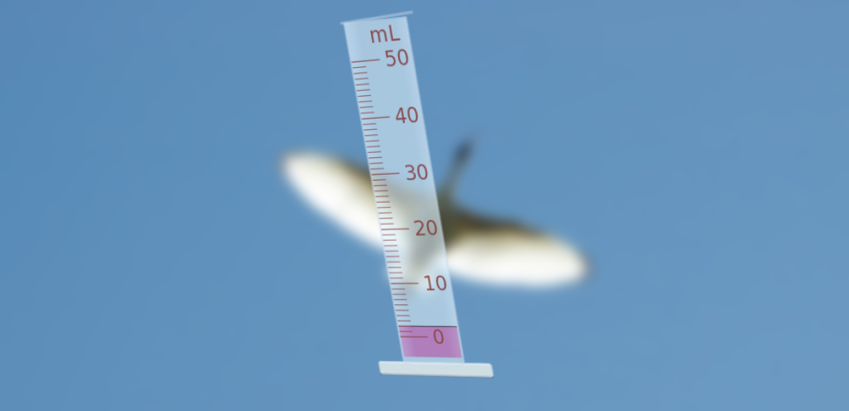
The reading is 2 mL
